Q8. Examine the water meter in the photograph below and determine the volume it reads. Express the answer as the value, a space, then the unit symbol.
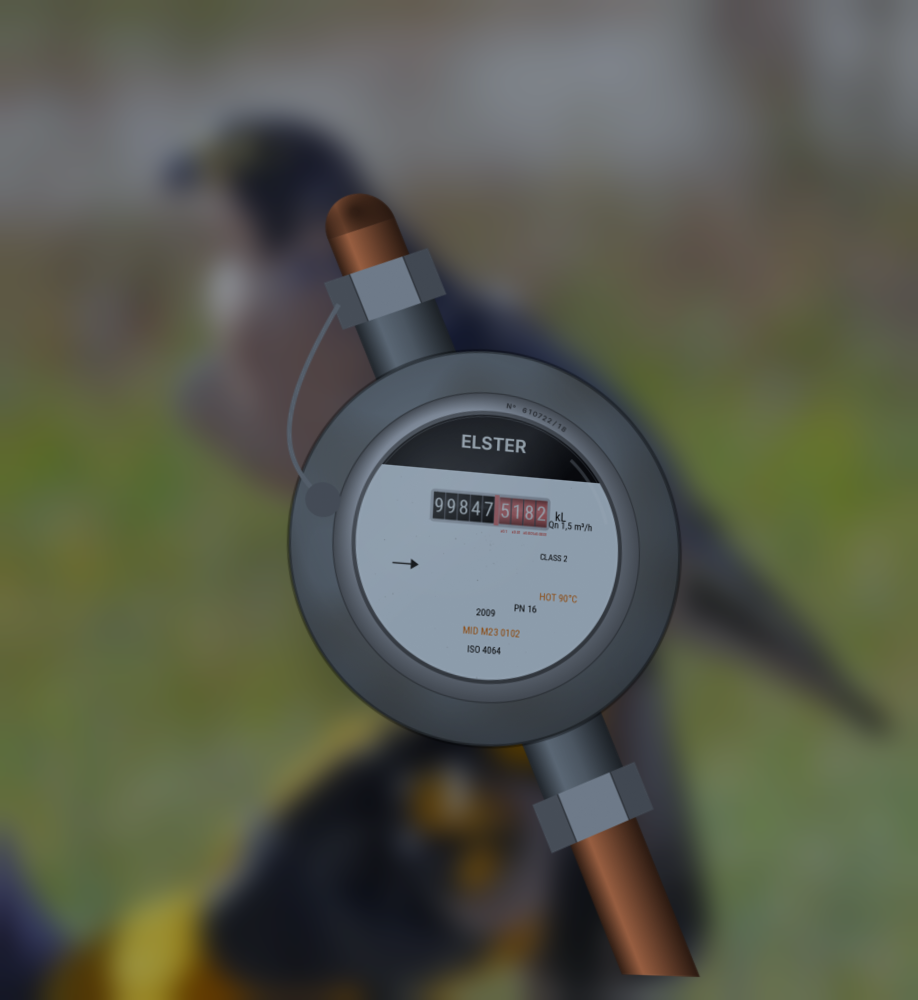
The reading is 99847.5182 kL
